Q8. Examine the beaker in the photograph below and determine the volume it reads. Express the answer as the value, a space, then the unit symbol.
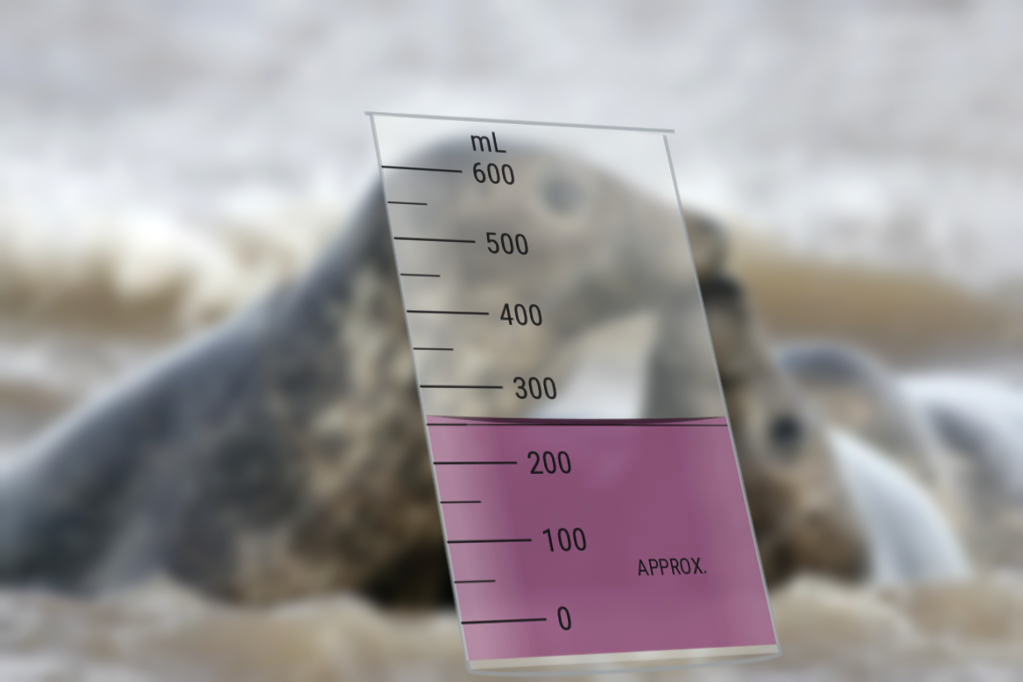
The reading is 250 mL
